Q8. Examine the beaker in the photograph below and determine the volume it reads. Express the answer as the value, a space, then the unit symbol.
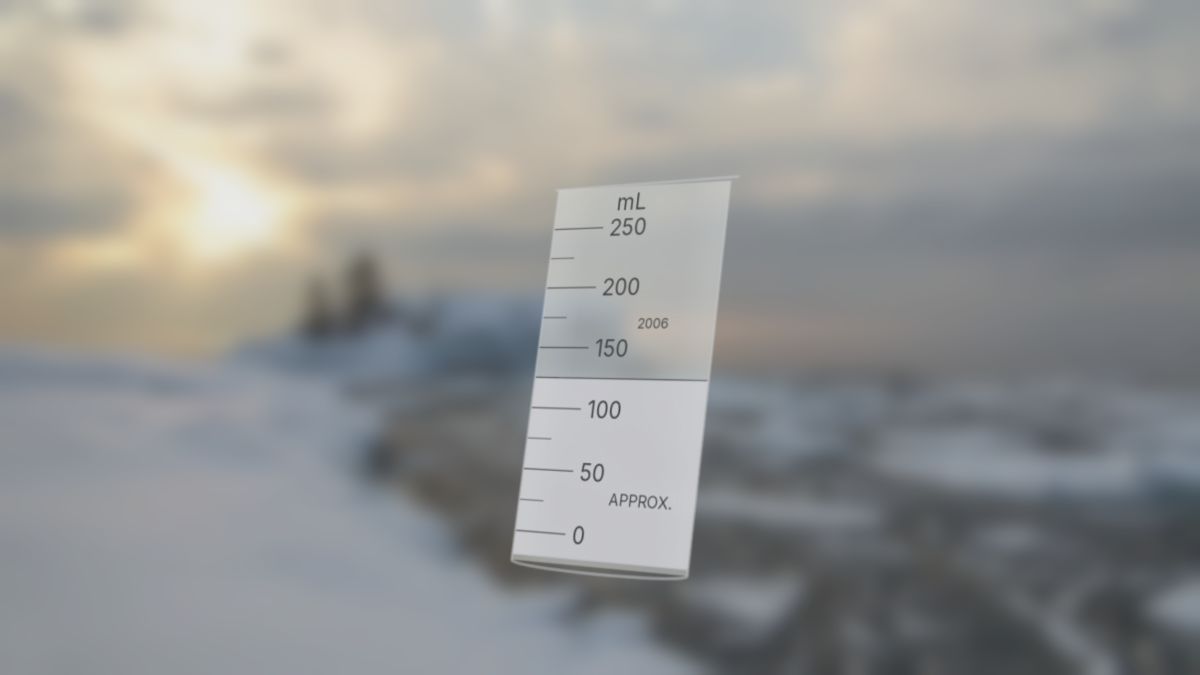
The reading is 125 mL
